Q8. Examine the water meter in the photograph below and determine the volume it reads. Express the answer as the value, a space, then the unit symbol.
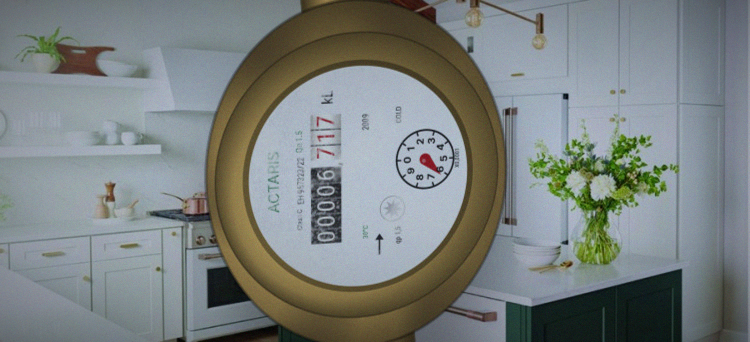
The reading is 6.7176 kL
